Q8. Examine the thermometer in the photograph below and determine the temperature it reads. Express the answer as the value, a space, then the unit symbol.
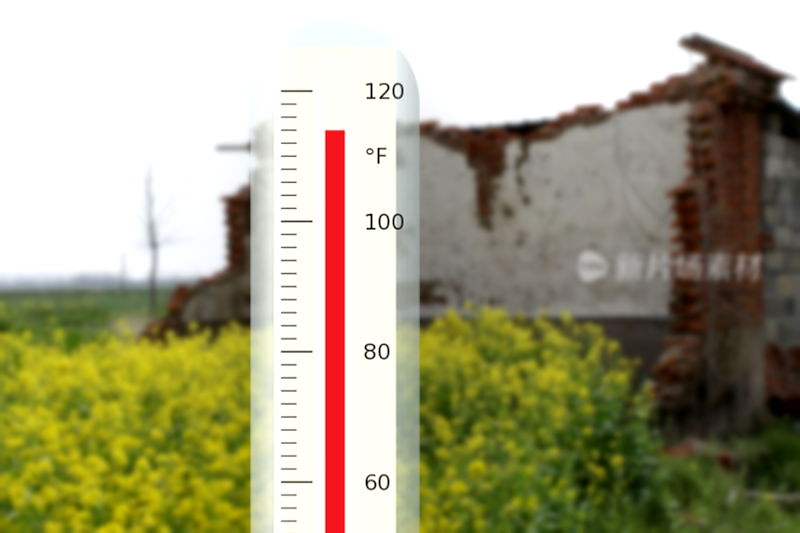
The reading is 114 °F
